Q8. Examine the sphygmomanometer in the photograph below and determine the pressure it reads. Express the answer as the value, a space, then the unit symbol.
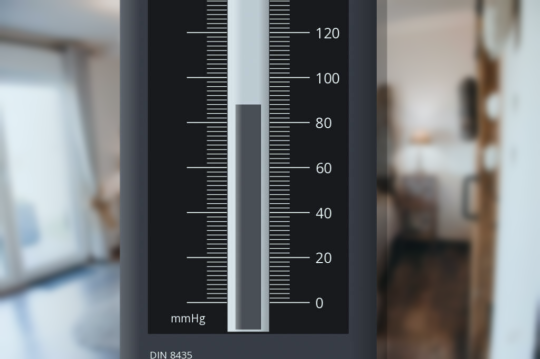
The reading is 88 mmHg
